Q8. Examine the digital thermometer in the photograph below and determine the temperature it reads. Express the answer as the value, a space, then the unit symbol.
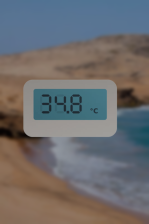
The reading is 34.8 °C
